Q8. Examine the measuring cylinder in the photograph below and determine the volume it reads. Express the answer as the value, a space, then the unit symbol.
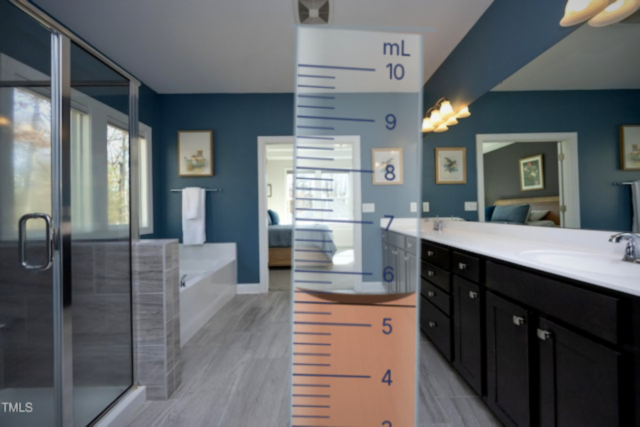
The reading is 5.4 mL
